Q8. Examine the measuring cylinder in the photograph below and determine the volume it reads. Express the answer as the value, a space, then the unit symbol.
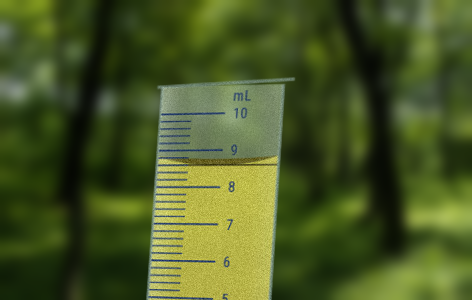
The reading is 8.6 mL
